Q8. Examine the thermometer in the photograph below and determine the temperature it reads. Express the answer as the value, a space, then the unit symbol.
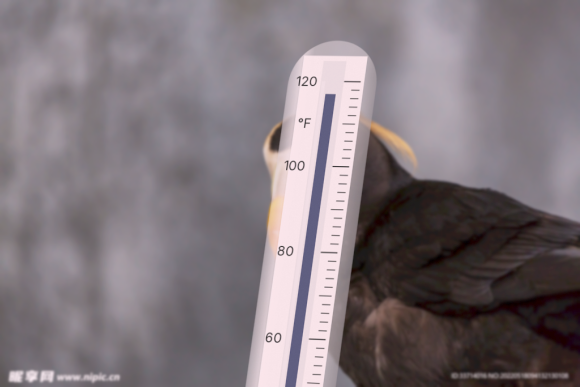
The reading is 117 °F
